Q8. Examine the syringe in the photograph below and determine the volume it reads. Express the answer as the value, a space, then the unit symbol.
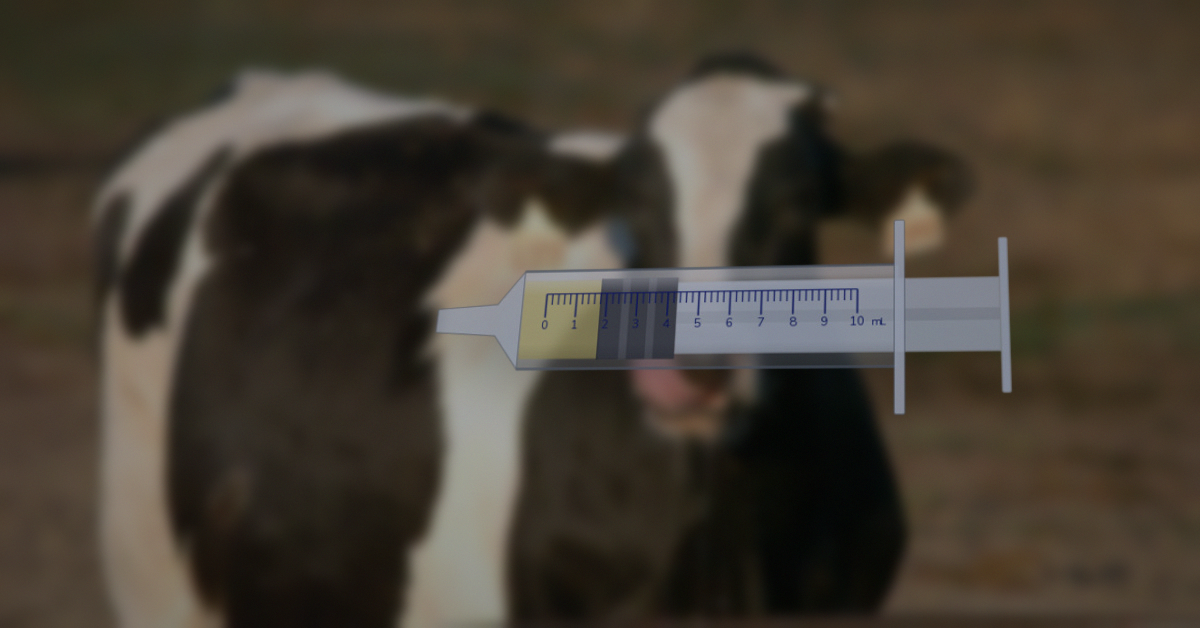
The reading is 1.8 mL
